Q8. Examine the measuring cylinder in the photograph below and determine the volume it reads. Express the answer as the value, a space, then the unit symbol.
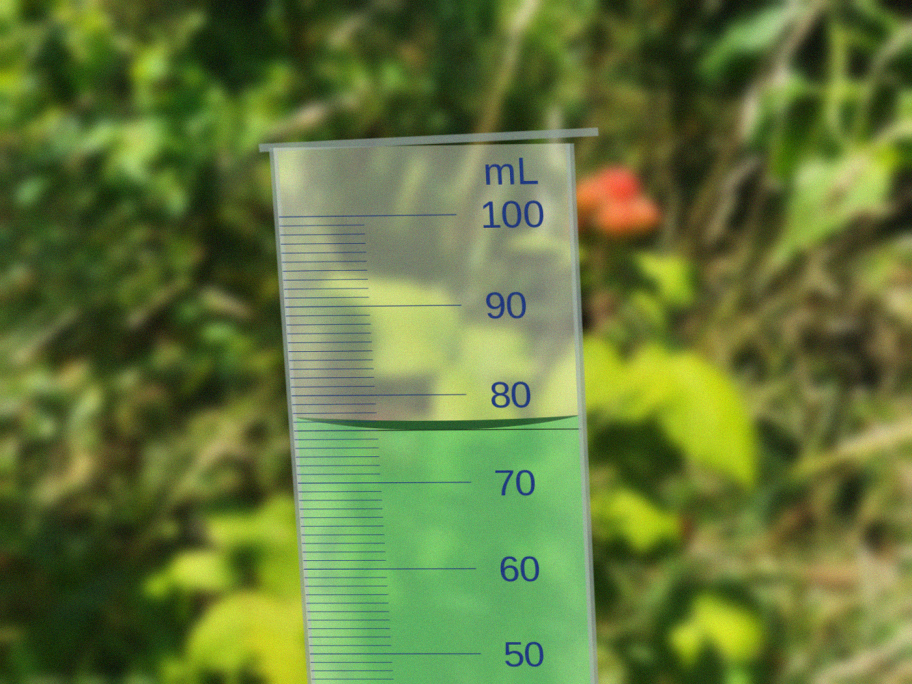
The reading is 76 mL
